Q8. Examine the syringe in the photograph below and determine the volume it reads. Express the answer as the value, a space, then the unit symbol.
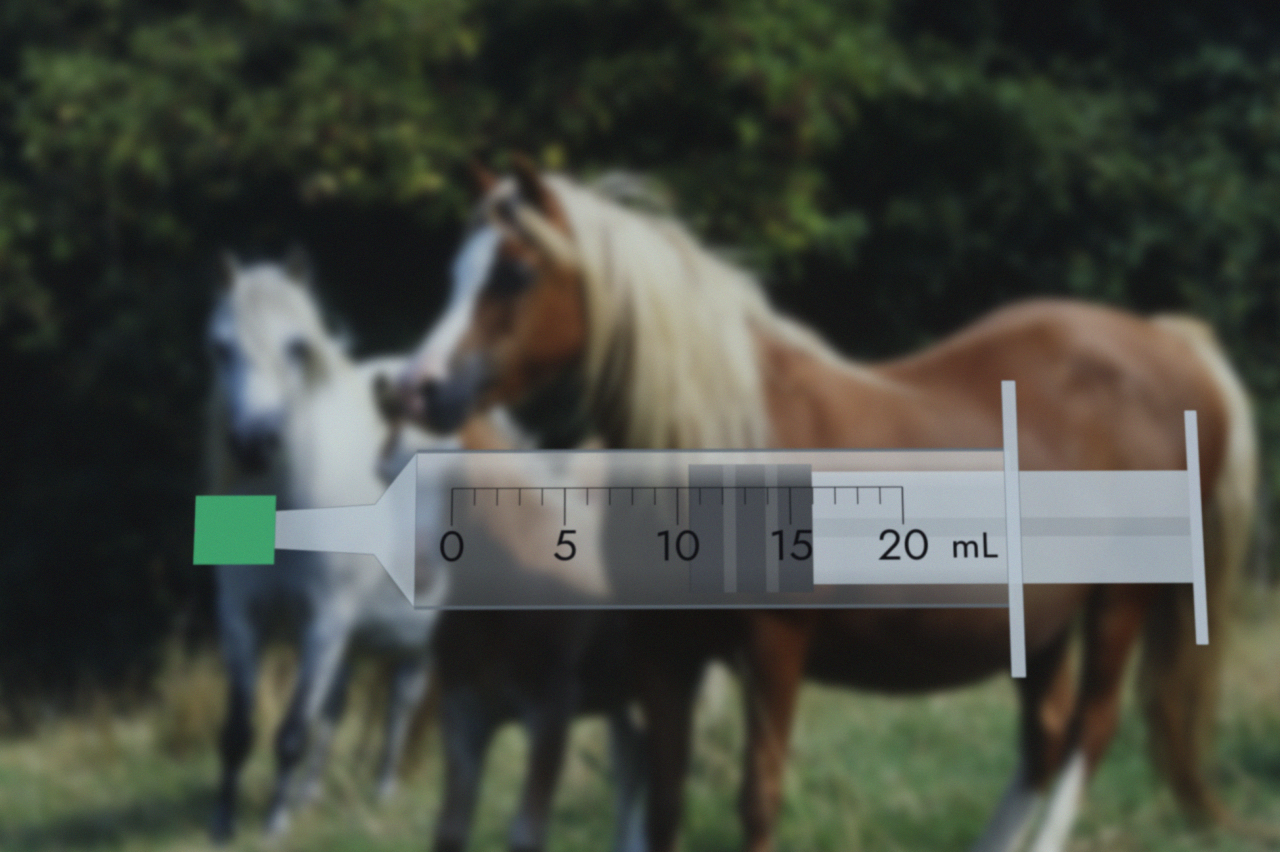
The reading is 10.5 mL
